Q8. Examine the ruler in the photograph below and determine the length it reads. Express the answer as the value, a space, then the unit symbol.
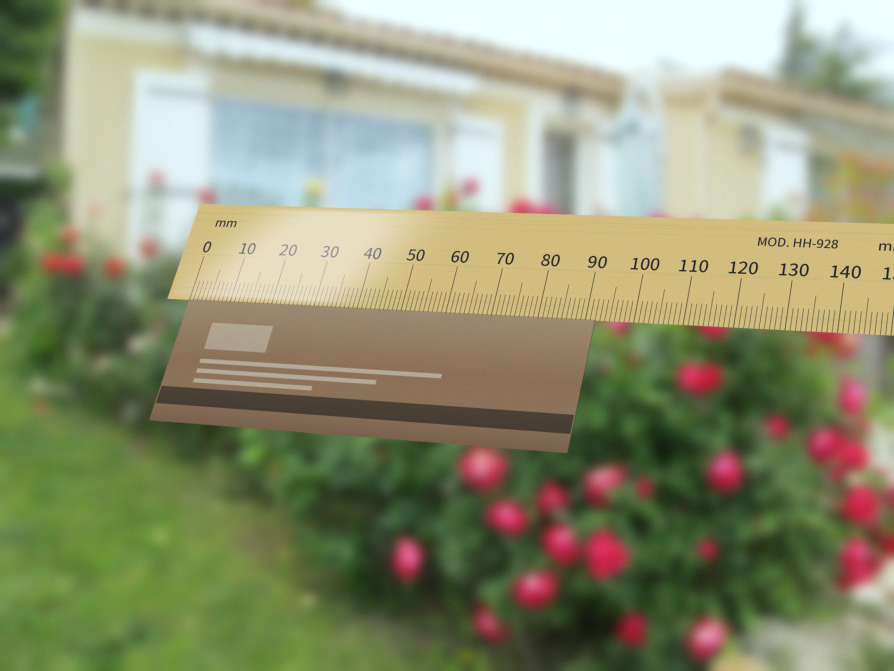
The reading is 92 mm
